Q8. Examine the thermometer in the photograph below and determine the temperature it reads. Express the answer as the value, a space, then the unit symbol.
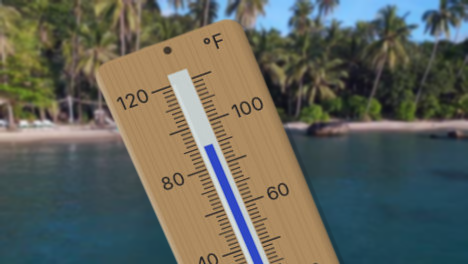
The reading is 90 °F
